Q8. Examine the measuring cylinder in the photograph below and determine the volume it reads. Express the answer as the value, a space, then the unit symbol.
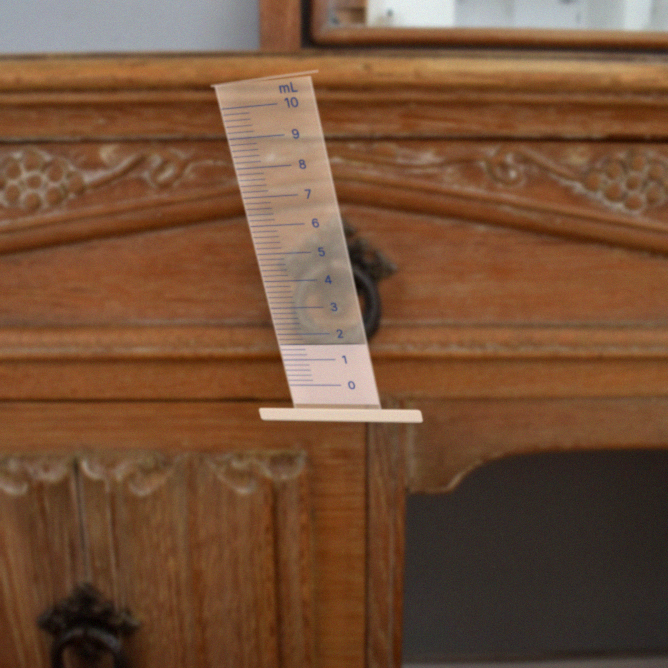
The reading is 1.6 mL
